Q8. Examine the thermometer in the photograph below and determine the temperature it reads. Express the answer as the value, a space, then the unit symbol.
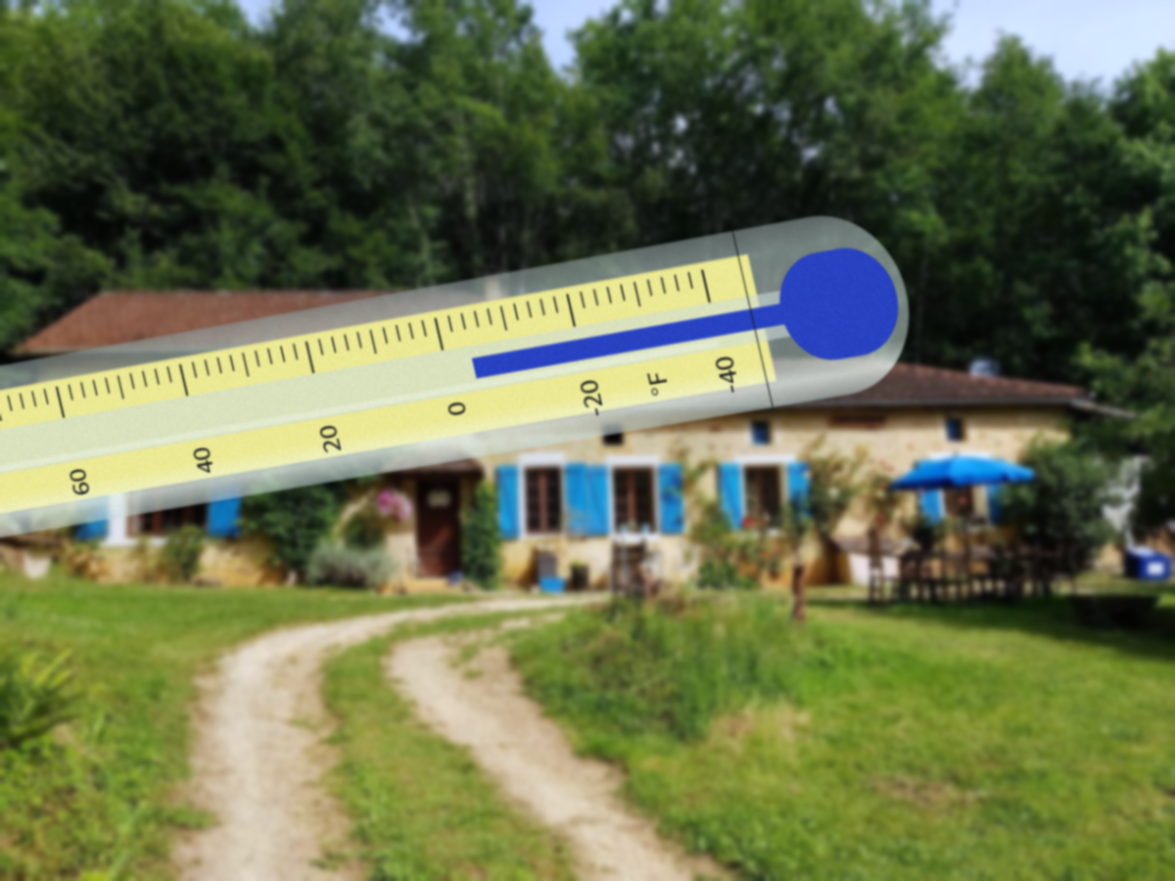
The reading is -4 °F
